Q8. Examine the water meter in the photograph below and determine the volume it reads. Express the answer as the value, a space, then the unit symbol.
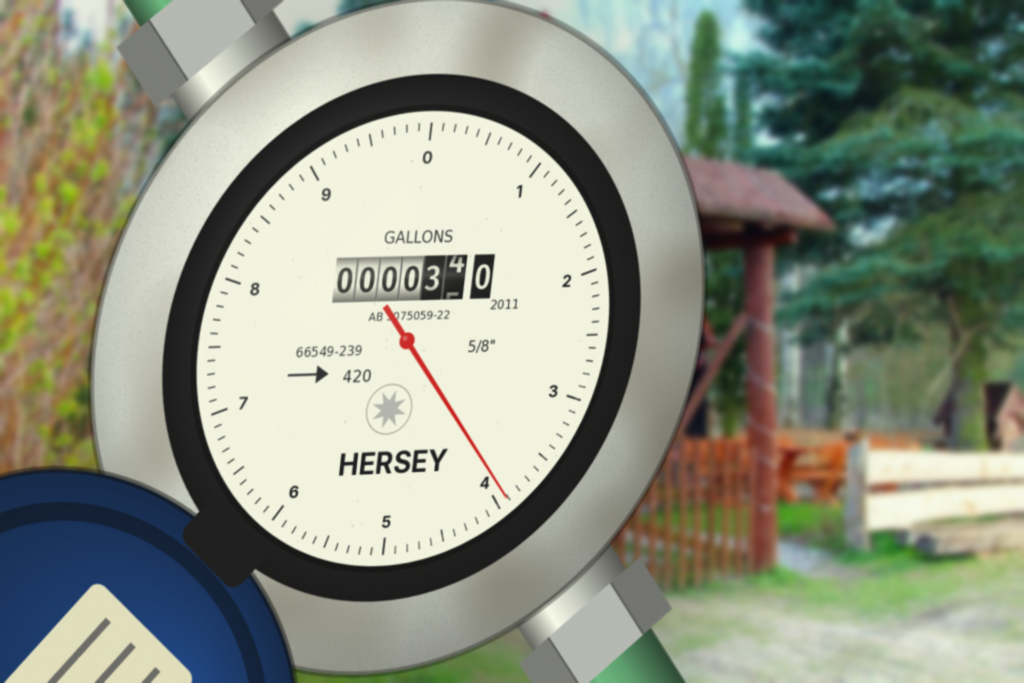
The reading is 343.9 gal
